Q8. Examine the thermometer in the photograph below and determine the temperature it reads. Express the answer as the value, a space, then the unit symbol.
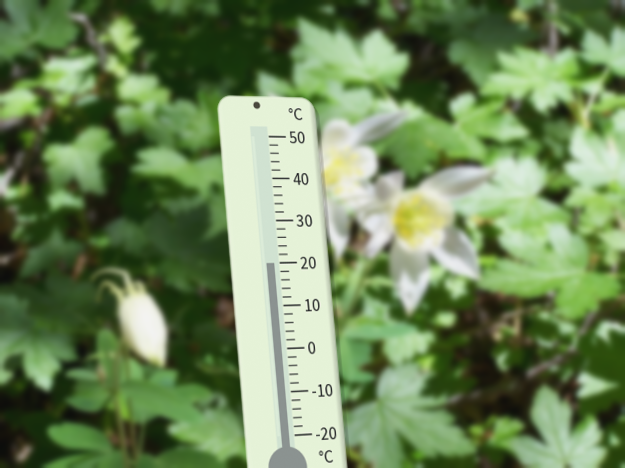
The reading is 20 °C
